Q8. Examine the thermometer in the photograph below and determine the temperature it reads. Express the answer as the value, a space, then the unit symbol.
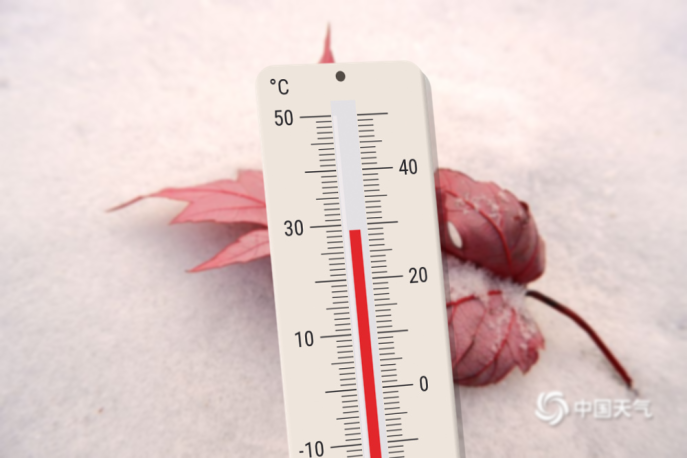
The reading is 29 °C
